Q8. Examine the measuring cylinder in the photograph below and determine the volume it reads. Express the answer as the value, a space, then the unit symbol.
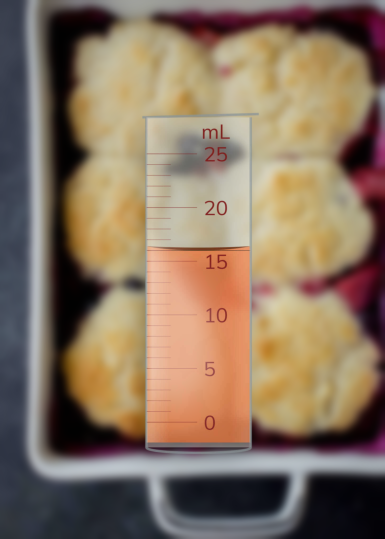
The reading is 16 mL
